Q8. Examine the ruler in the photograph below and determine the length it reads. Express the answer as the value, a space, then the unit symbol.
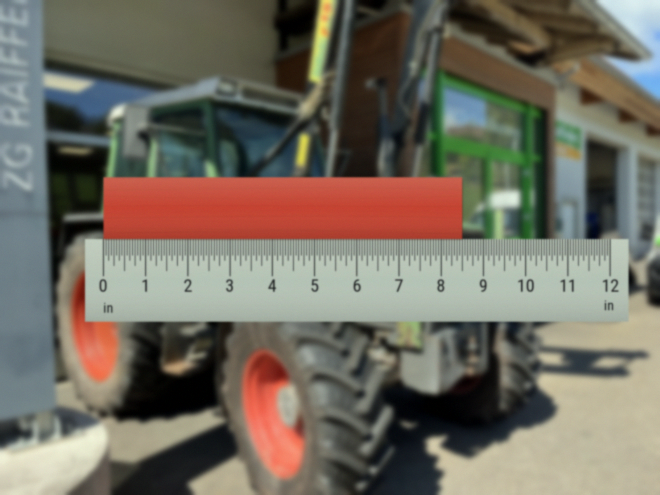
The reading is 8.5 in
